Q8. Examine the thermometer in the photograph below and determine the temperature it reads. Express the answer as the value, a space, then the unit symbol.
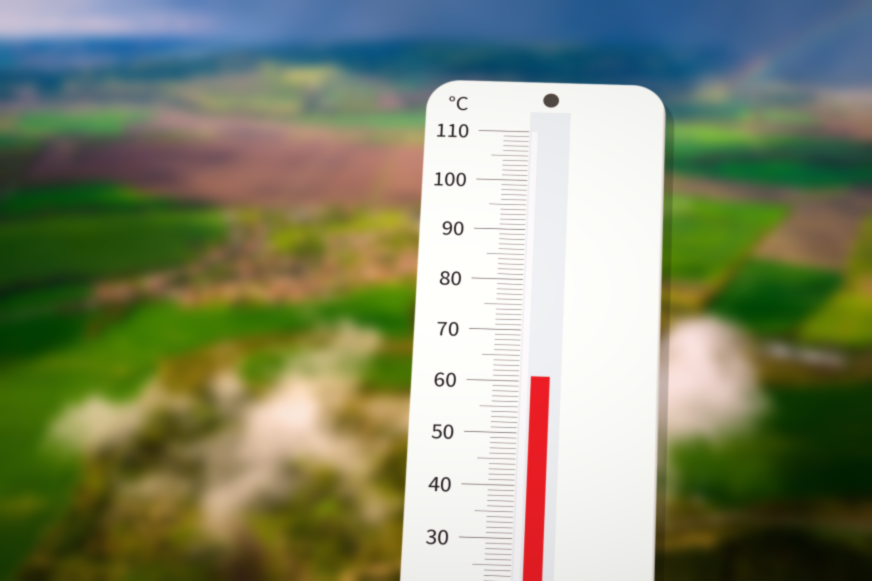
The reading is 61 °C
